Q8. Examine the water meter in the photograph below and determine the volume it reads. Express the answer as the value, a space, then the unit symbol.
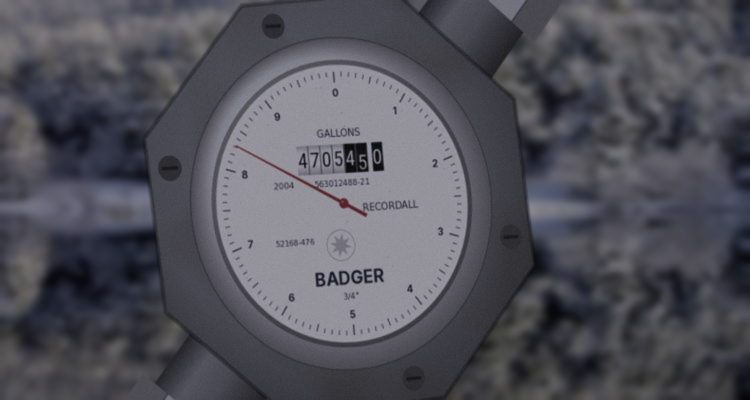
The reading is 4705448.3 gal
